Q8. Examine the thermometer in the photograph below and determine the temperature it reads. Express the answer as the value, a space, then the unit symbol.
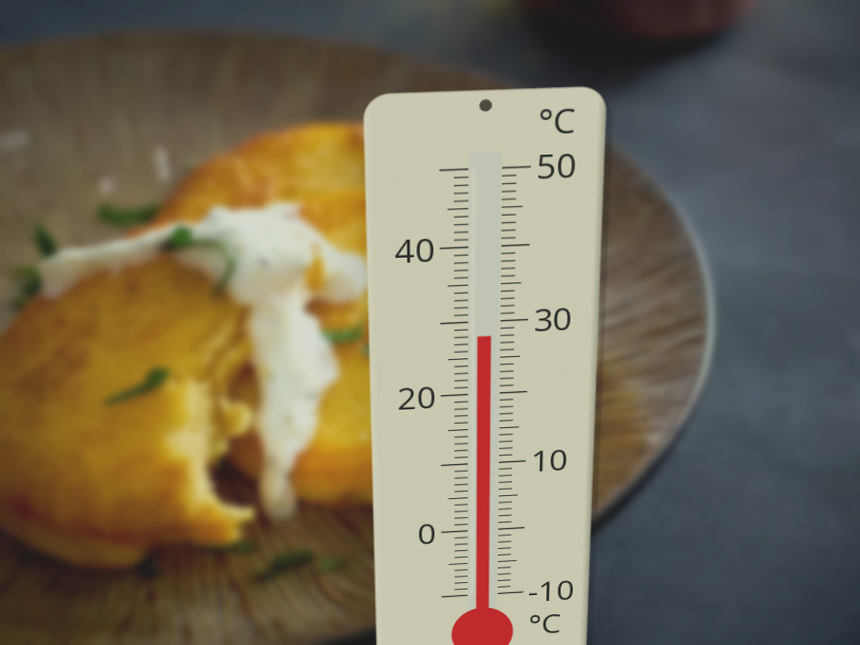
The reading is 28 °C
